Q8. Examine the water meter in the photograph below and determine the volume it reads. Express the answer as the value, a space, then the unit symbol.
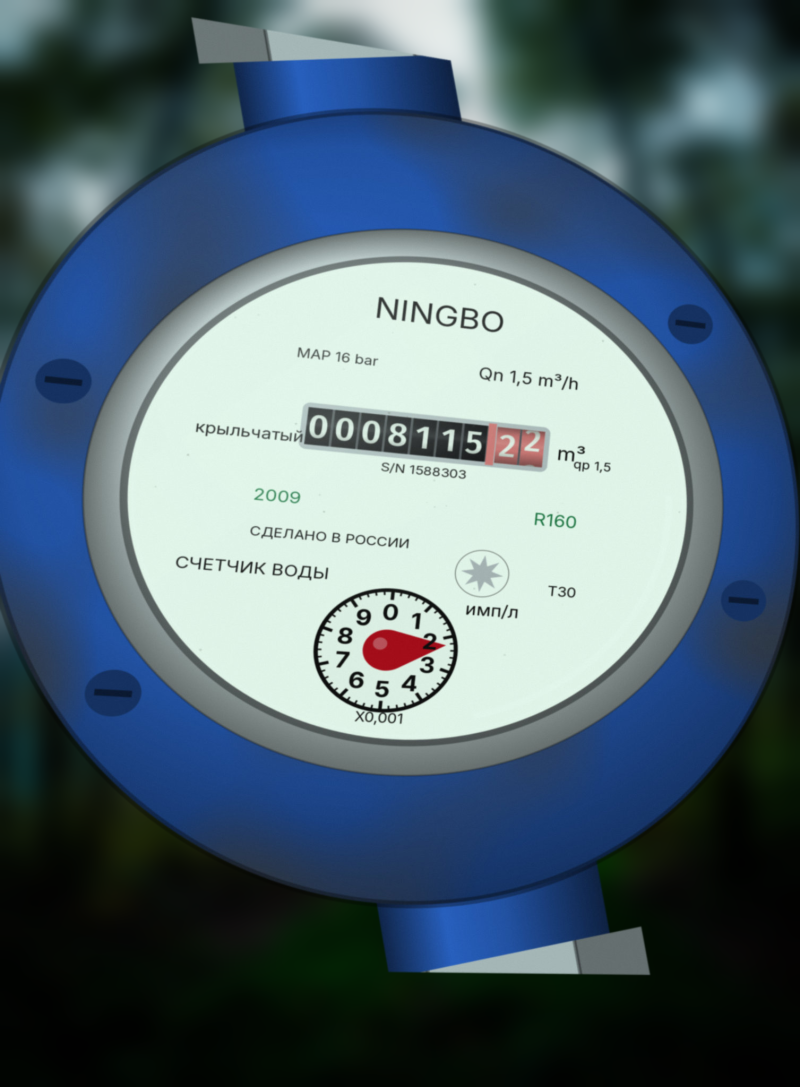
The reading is 8115.222 m³
